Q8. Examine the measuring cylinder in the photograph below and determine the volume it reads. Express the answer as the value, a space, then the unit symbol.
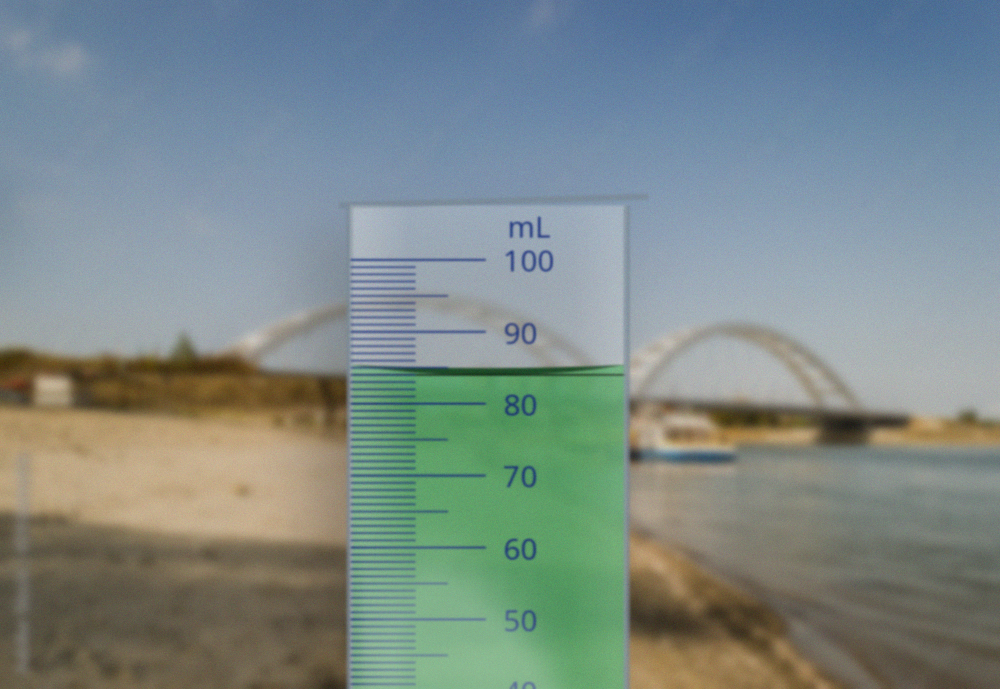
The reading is 84 mL
